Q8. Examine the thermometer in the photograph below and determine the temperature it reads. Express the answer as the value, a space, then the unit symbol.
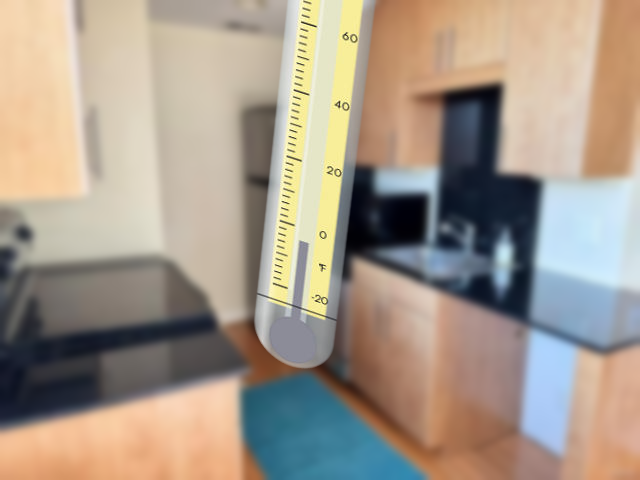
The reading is -4 °F
